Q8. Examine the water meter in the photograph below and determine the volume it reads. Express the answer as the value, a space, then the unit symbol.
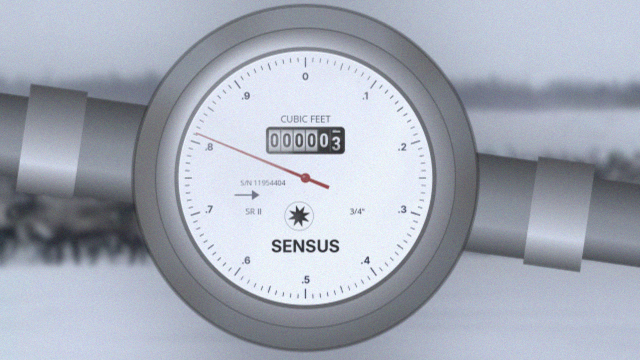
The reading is 2.81 ft³
